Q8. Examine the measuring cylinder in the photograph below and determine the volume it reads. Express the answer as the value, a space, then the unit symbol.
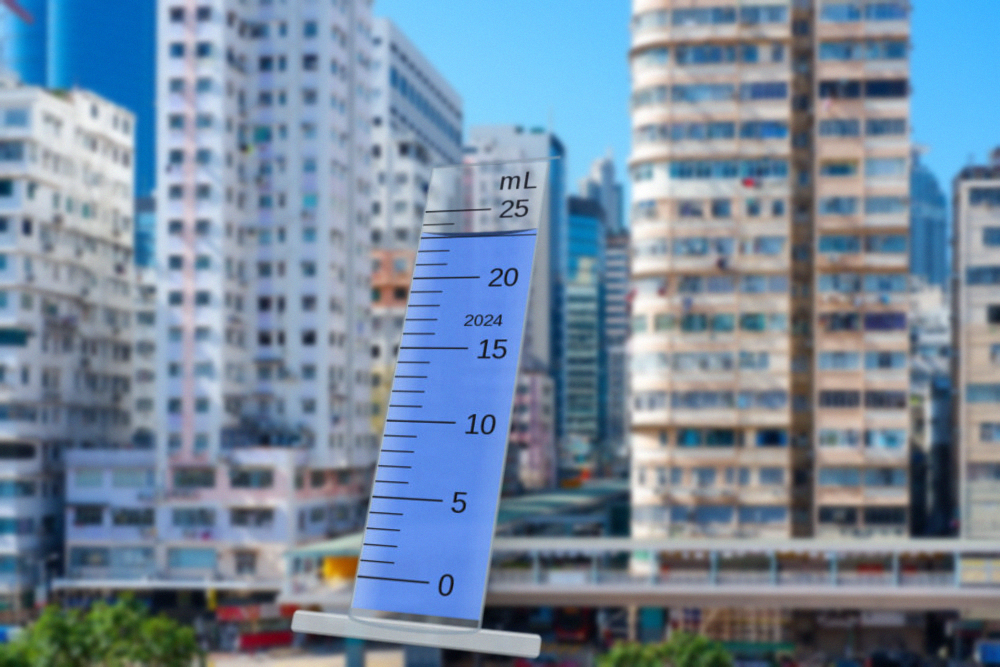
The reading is 23 mL
